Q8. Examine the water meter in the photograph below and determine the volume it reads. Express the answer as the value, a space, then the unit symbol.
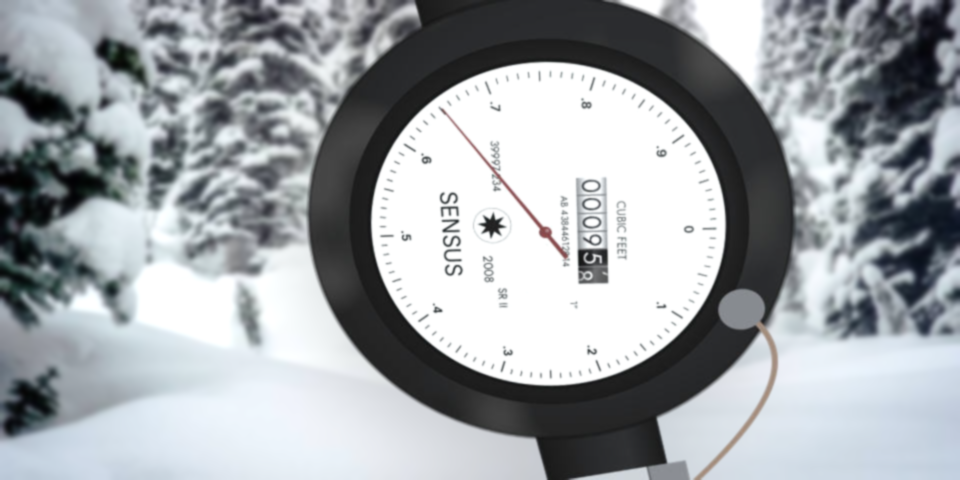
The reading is 957.65 ft³
